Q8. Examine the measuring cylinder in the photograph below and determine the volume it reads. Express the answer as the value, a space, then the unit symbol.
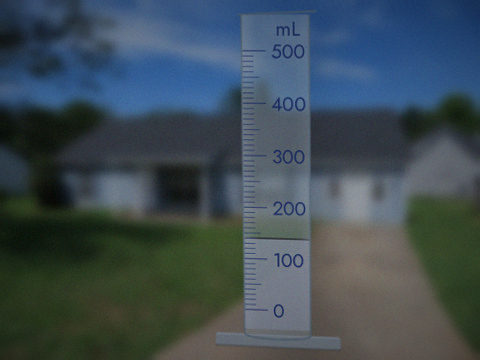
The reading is 140 mL
